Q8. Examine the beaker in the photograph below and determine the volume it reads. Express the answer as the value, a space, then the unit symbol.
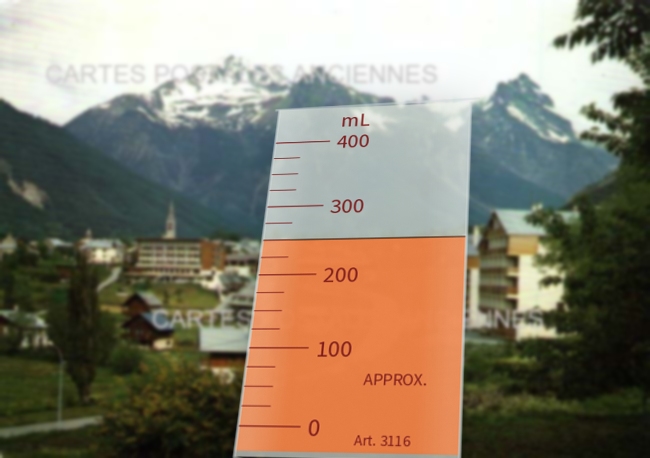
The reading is 250 mL
